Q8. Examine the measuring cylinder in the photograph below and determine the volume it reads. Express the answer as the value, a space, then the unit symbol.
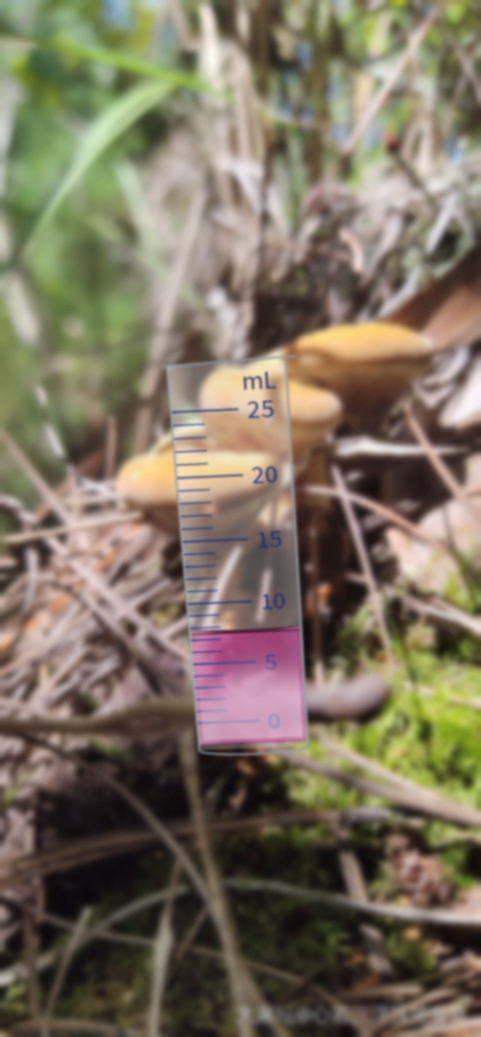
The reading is 7.5 mL
